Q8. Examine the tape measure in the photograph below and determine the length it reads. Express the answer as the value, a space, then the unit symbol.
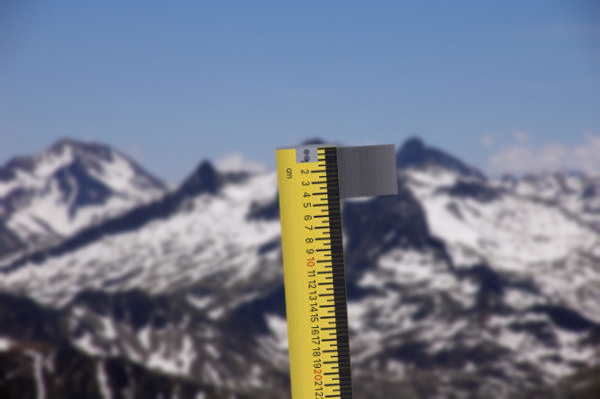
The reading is 4.5 cm
